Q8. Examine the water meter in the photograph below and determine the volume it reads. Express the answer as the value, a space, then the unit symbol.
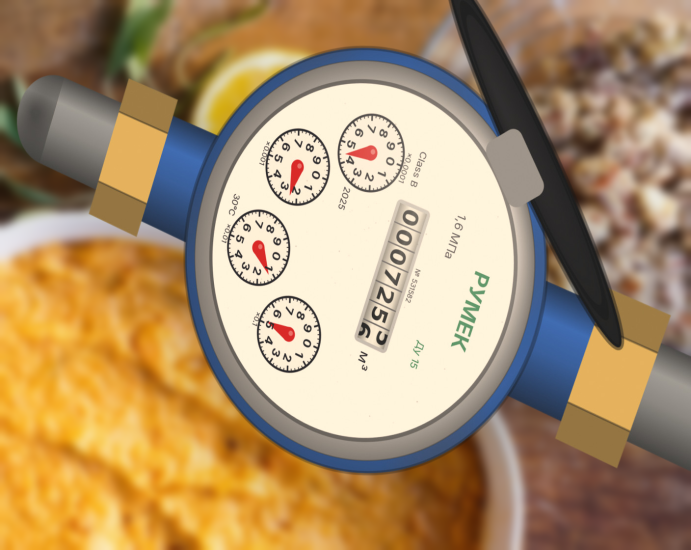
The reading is 7255.5124 m³
